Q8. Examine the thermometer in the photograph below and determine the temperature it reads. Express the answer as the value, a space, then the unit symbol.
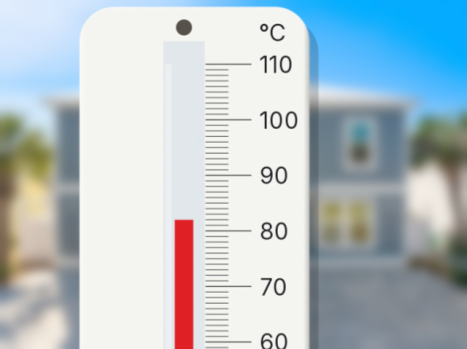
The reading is 82 °C
